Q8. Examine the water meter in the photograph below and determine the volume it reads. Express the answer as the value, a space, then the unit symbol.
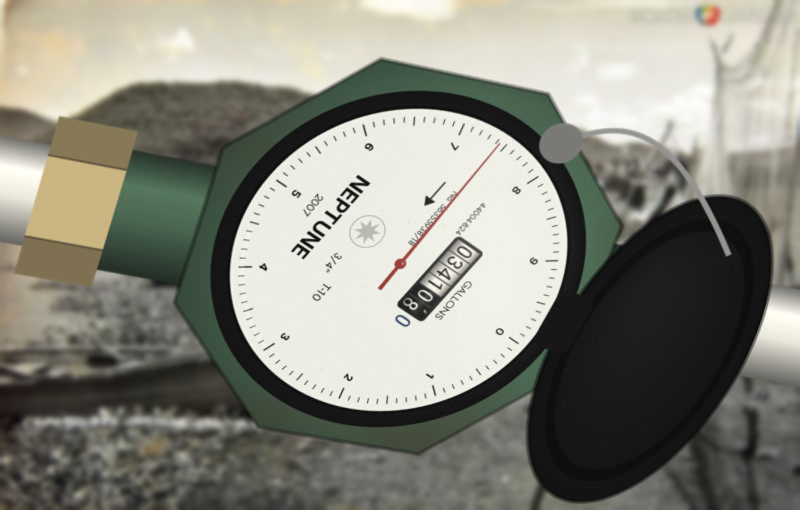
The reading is 341077.4 gal
